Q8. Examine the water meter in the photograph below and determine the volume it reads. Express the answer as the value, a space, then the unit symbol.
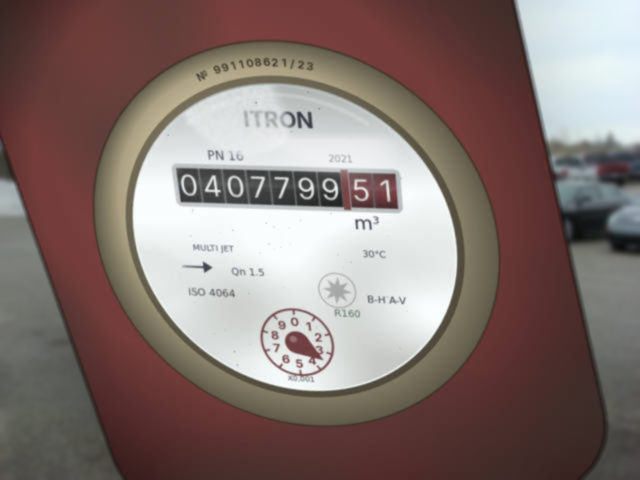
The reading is 407799.513 m³
